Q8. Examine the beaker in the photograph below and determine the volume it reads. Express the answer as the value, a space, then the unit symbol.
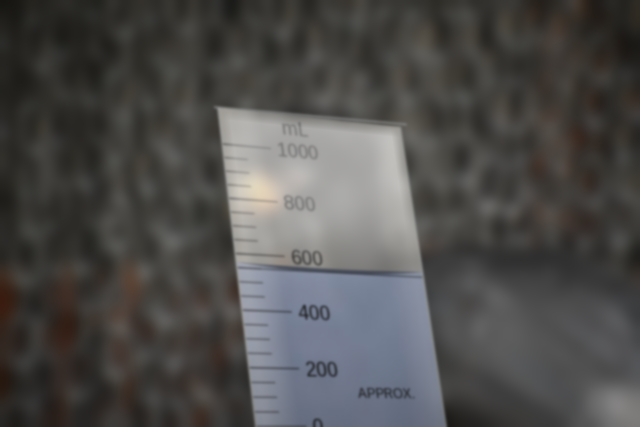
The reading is 550 mL
